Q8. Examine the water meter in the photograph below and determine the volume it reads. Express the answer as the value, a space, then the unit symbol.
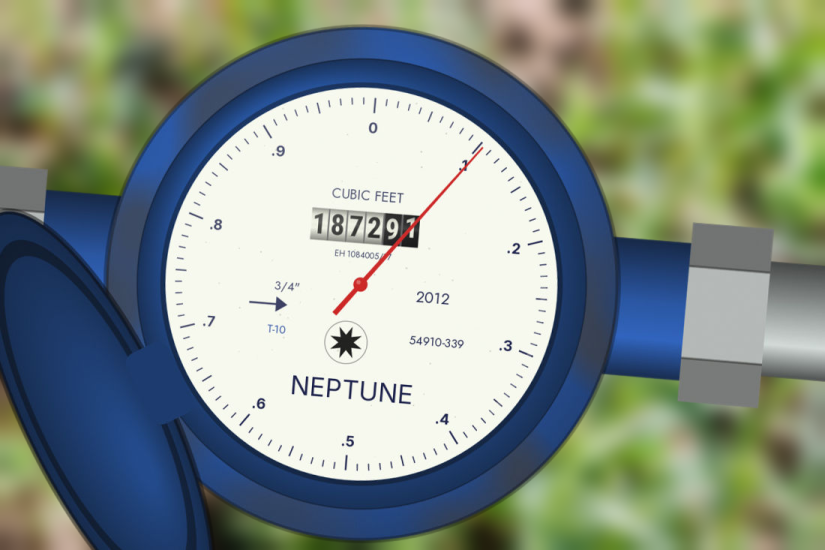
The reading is 187291.10 ft³
